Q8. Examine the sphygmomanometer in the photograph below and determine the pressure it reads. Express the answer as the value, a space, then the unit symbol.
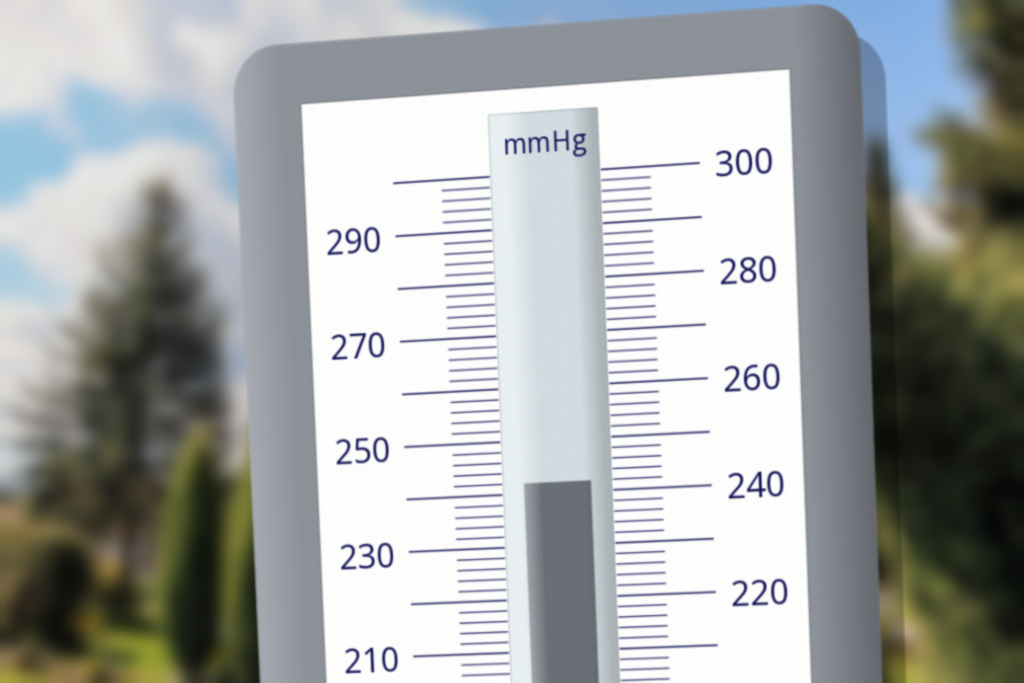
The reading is 242 mmHg
